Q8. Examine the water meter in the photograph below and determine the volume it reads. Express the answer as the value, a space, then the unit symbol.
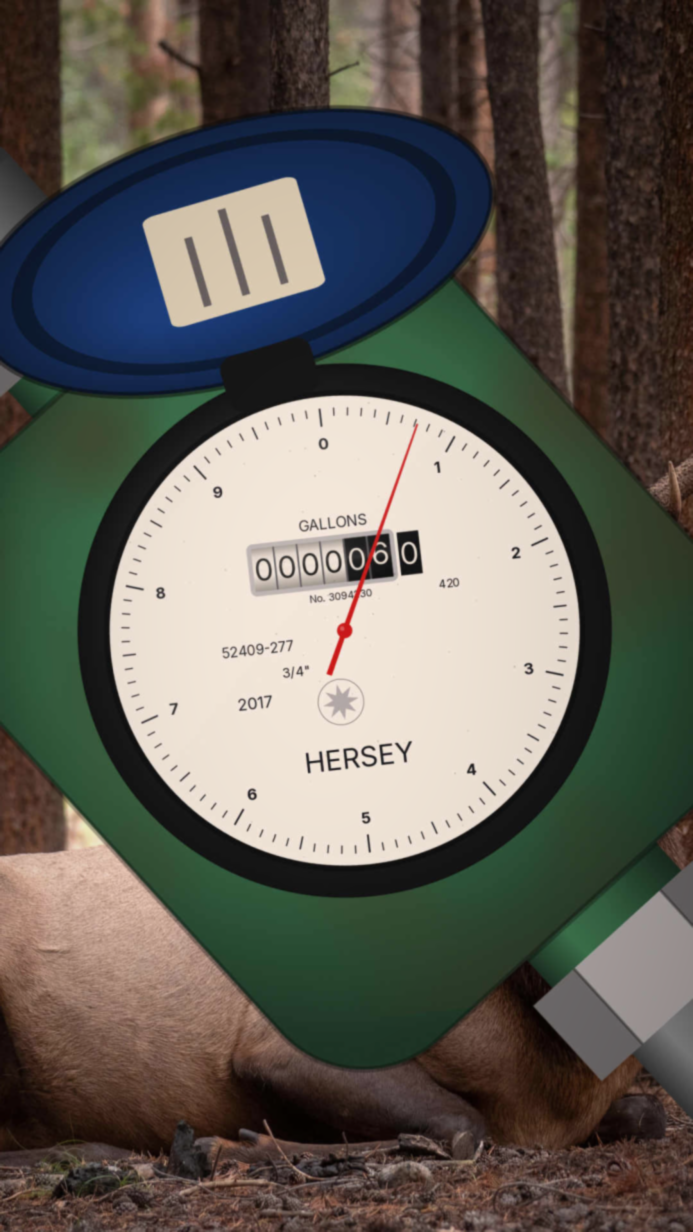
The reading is 60.7 gal
